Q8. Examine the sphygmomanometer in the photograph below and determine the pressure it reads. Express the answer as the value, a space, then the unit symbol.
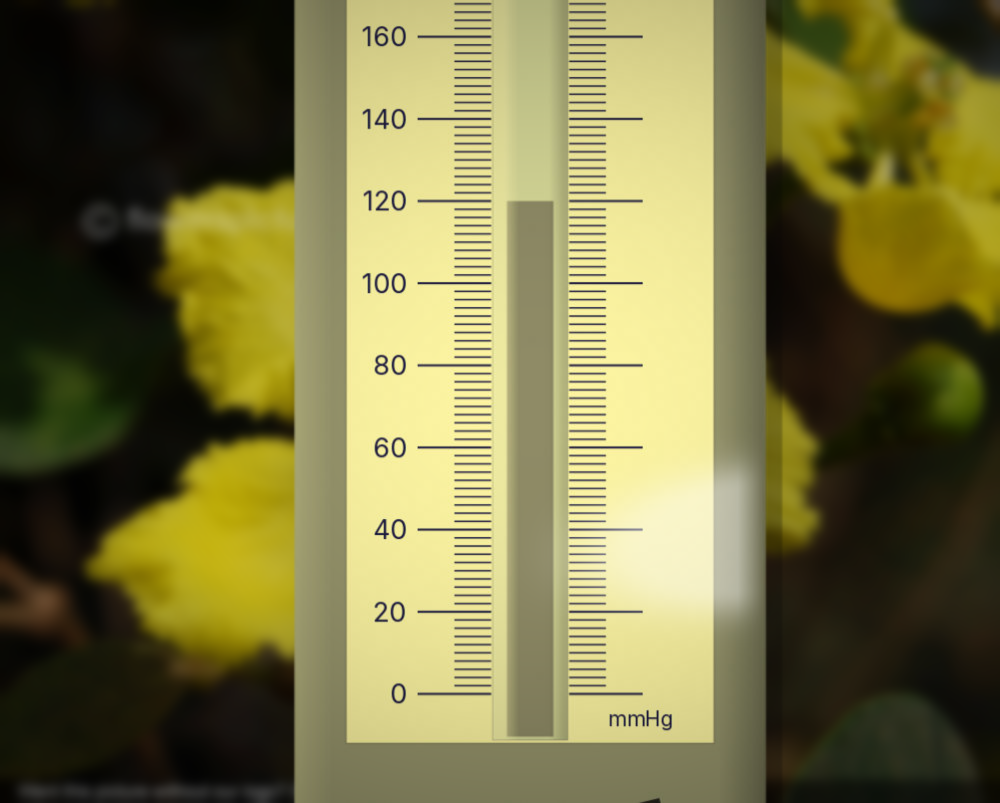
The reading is 120 mmHg
